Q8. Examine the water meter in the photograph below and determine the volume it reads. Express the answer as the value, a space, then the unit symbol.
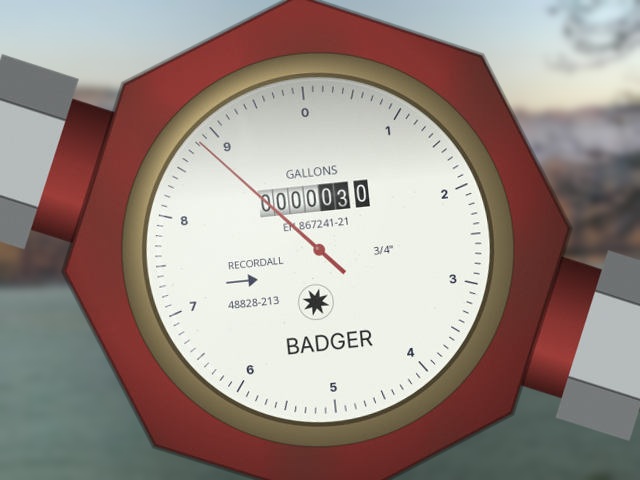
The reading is 28.8 gal
